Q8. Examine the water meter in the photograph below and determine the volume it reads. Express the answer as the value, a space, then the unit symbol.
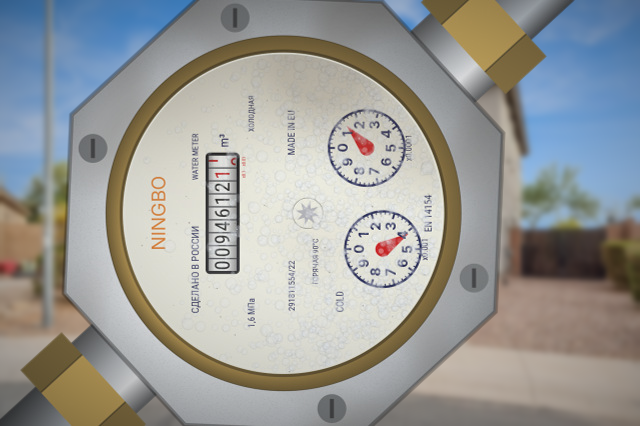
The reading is 94612.1141 m³
